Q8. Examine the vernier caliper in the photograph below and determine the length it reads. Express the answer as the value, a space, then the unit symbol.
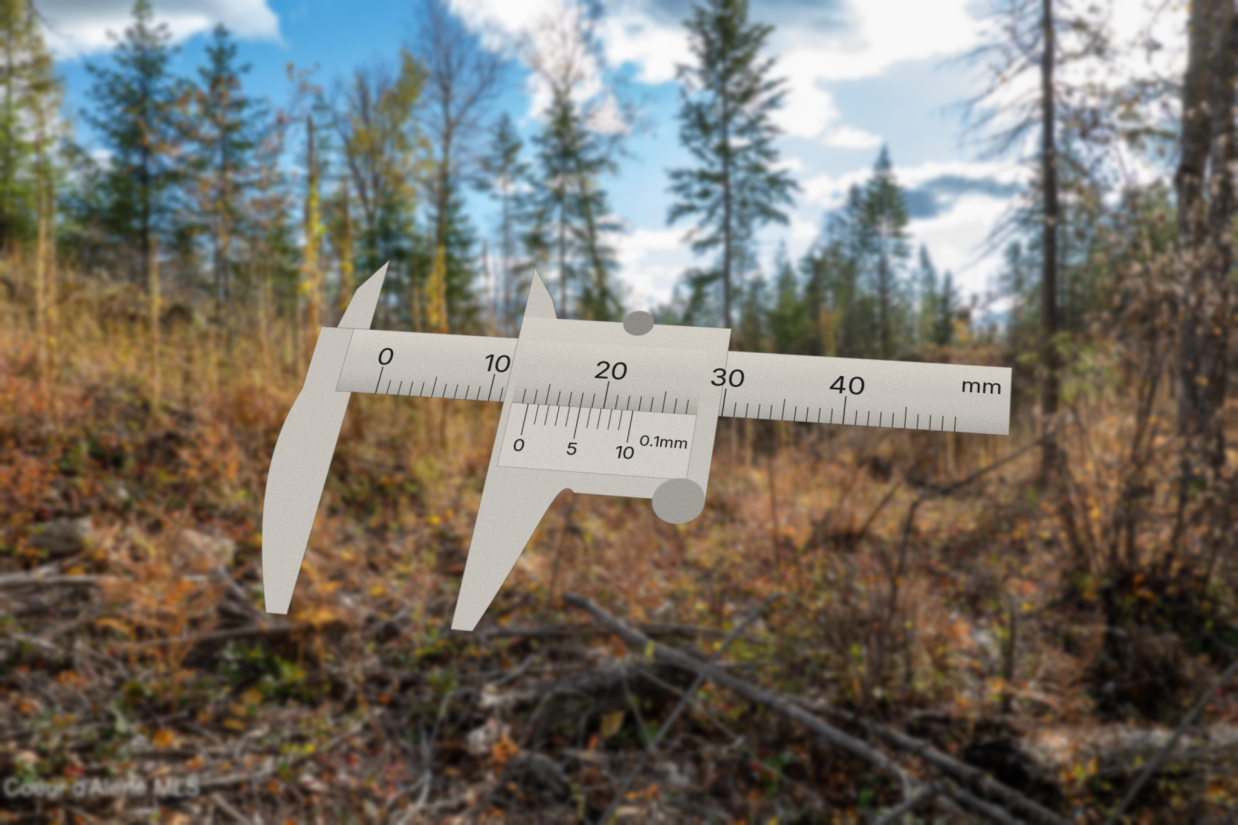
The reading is 13.5 mm
